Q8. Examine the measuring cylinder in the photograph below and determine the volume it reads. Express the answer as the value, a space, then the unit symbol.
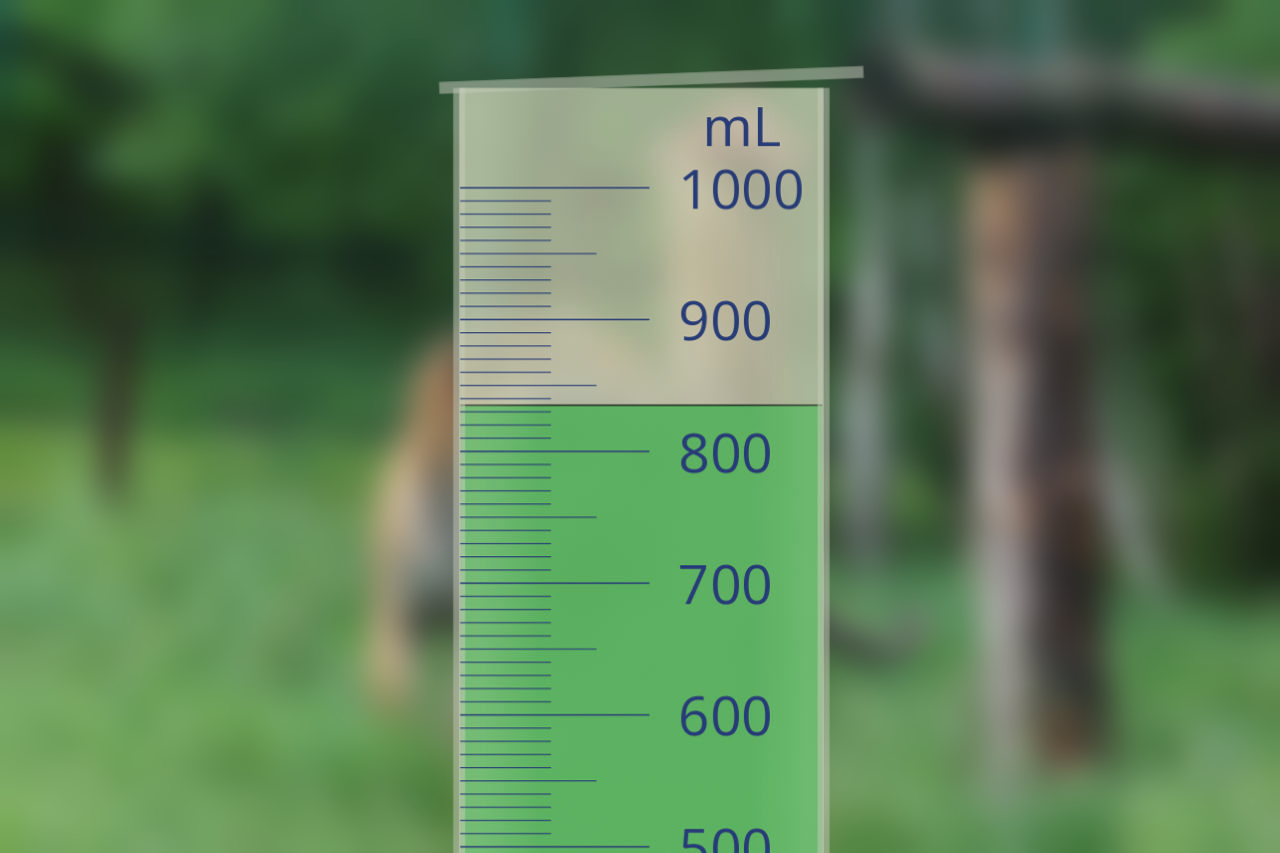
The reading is 835 mL
